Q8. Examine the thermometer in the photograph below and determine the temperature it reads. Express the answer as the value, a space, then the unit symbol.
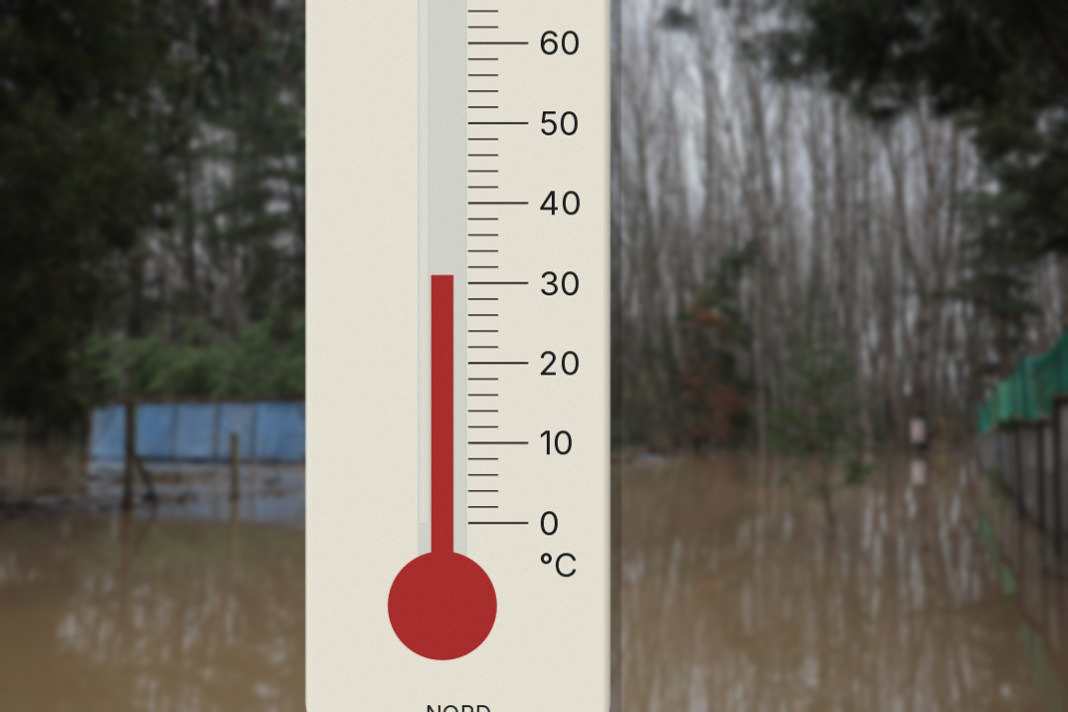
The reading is 31 °C
